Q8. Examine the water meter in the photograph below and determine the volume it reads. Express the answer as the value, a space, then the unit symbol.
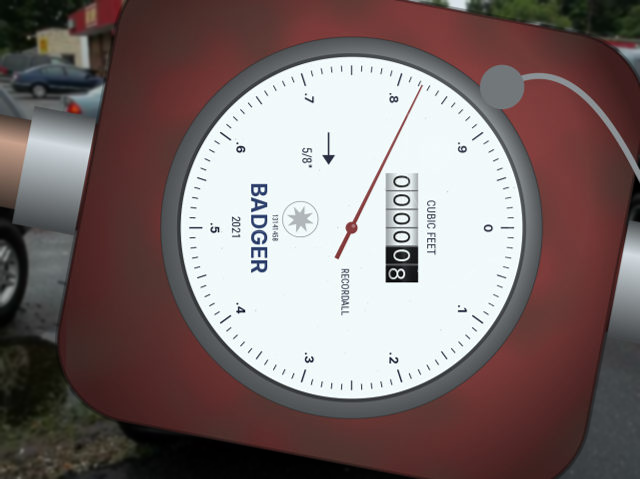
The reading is 7.82 ft³
